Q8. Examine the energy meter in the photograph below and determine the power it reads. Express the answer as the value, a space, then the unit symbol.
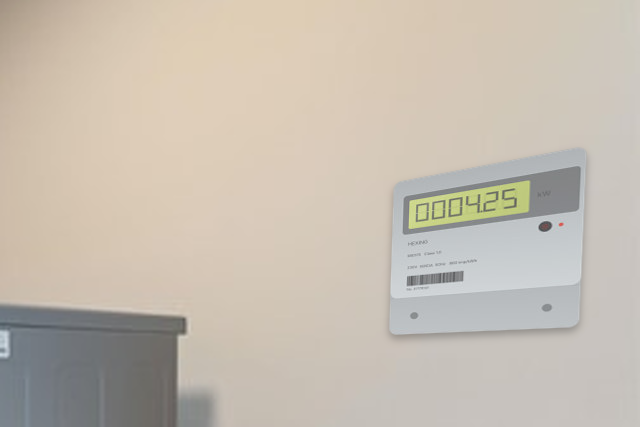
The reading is 4.25 kW
